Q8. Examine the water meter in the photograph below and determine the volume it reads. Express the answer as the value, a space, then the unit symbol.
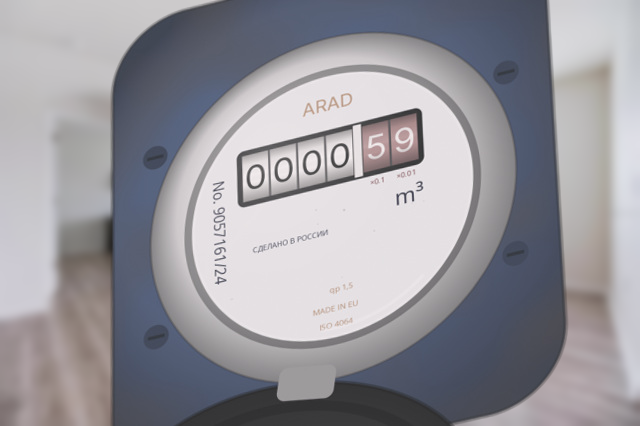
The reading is 0.59 m³
